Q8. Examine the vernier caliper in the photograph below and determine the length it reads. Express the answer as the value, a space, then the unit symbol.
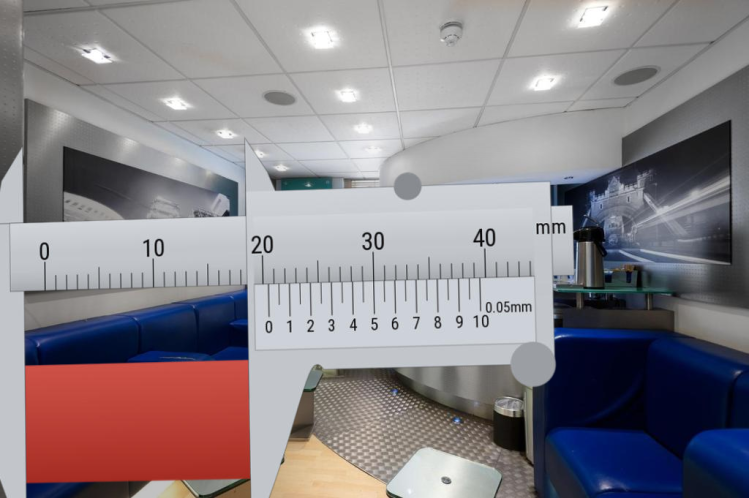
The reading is 20.5 mm
